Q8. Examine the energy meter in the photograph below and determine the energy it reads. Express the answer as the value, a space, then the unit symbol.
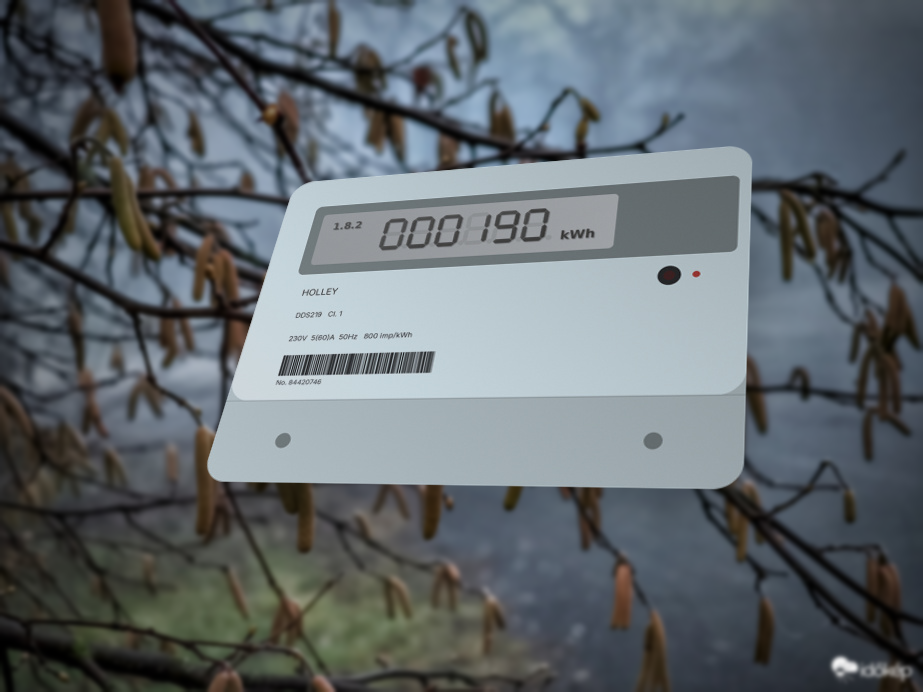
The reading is 190 kWh
